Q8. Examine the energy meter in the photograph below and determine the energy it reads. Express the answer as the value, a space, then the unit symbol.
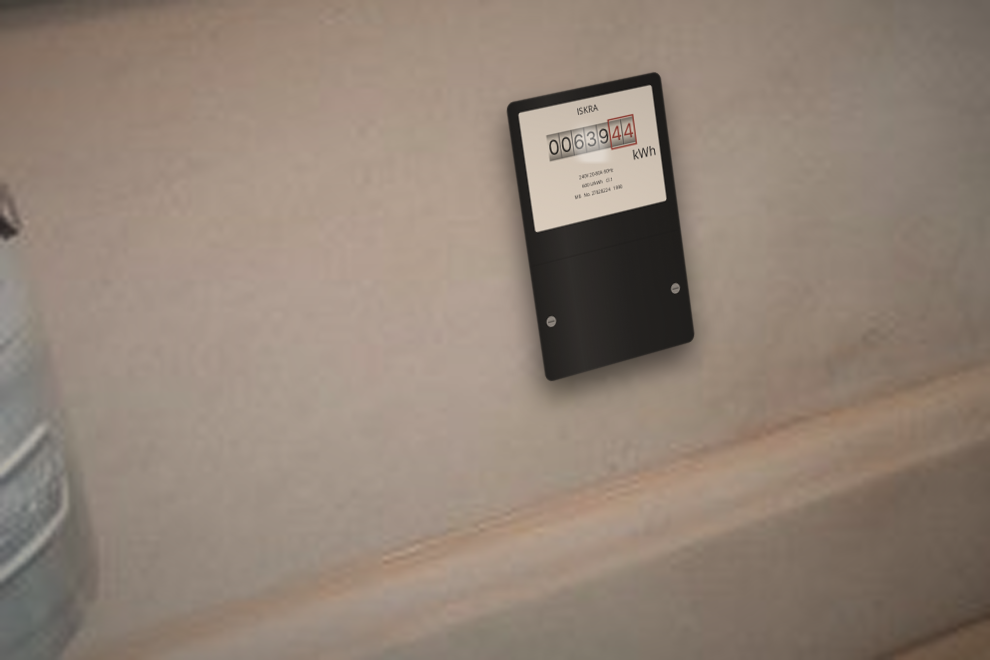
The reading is 639.44 kWh
